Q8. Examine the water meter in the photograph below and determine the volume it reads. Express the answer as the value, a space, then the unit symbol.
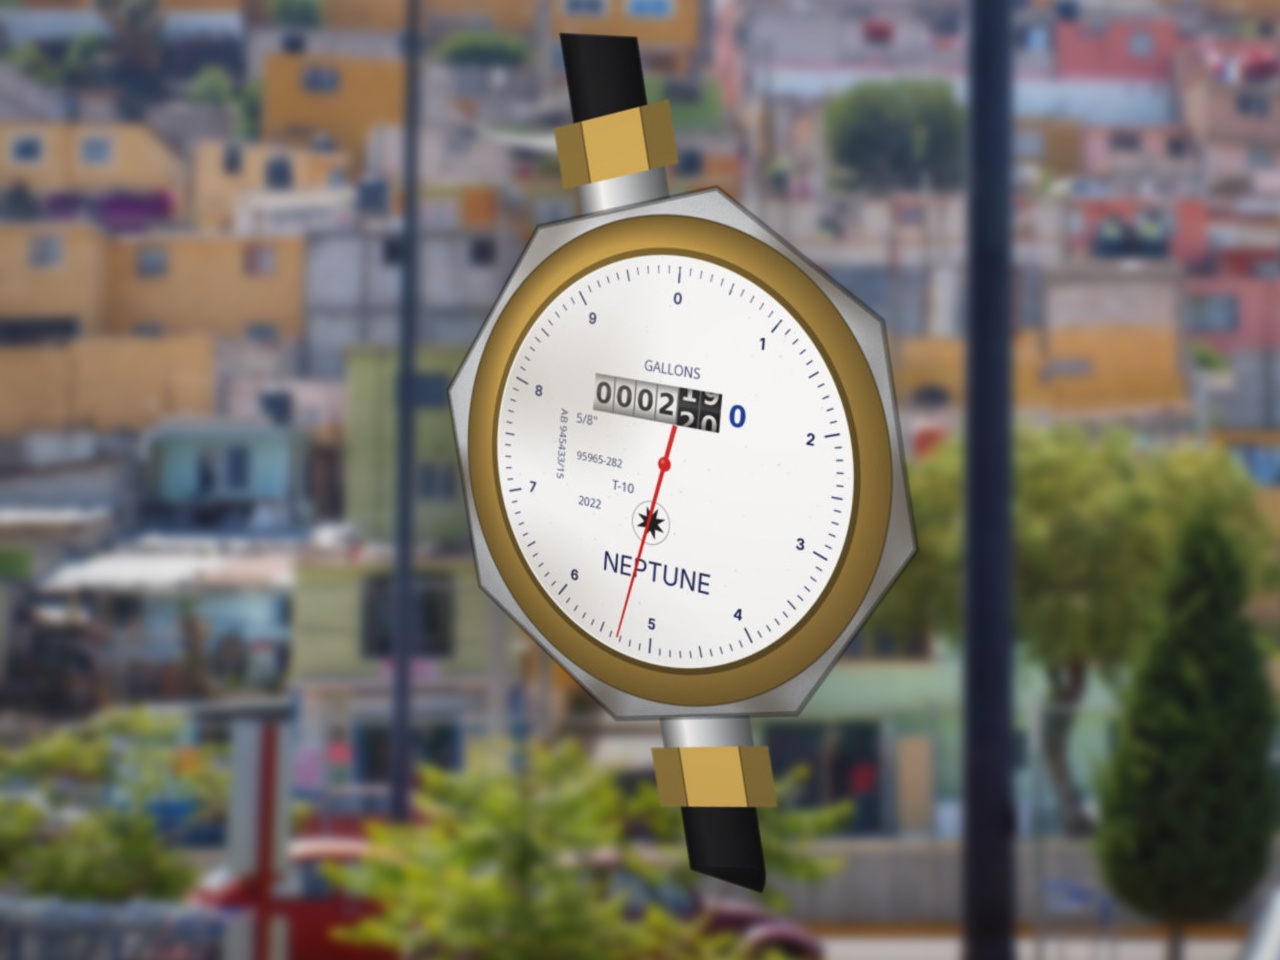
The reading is 2195.3 gal
